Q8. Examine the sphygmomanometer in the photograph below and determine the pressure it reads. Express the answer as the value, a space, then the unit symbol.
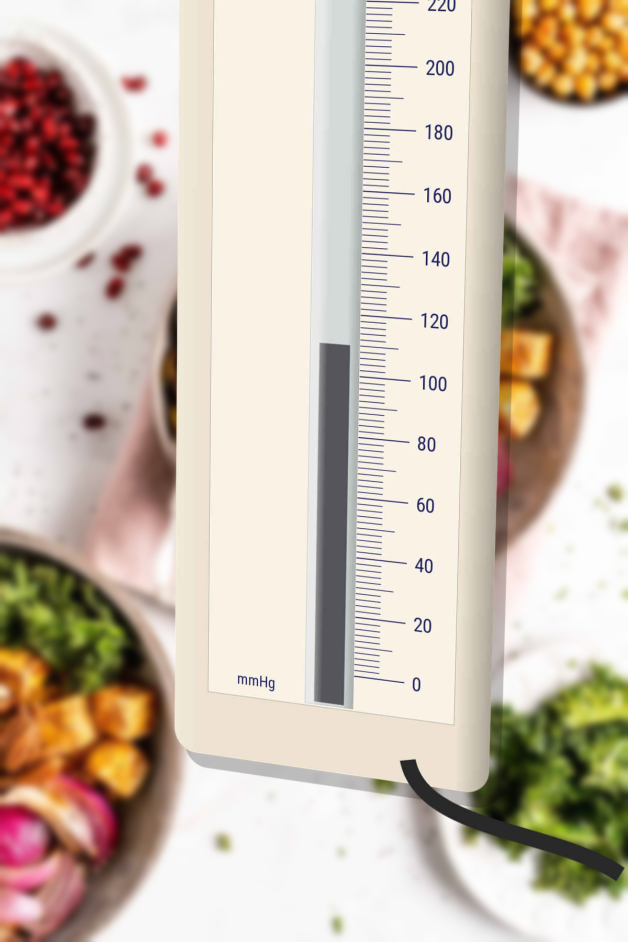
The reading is 110 mmHg
